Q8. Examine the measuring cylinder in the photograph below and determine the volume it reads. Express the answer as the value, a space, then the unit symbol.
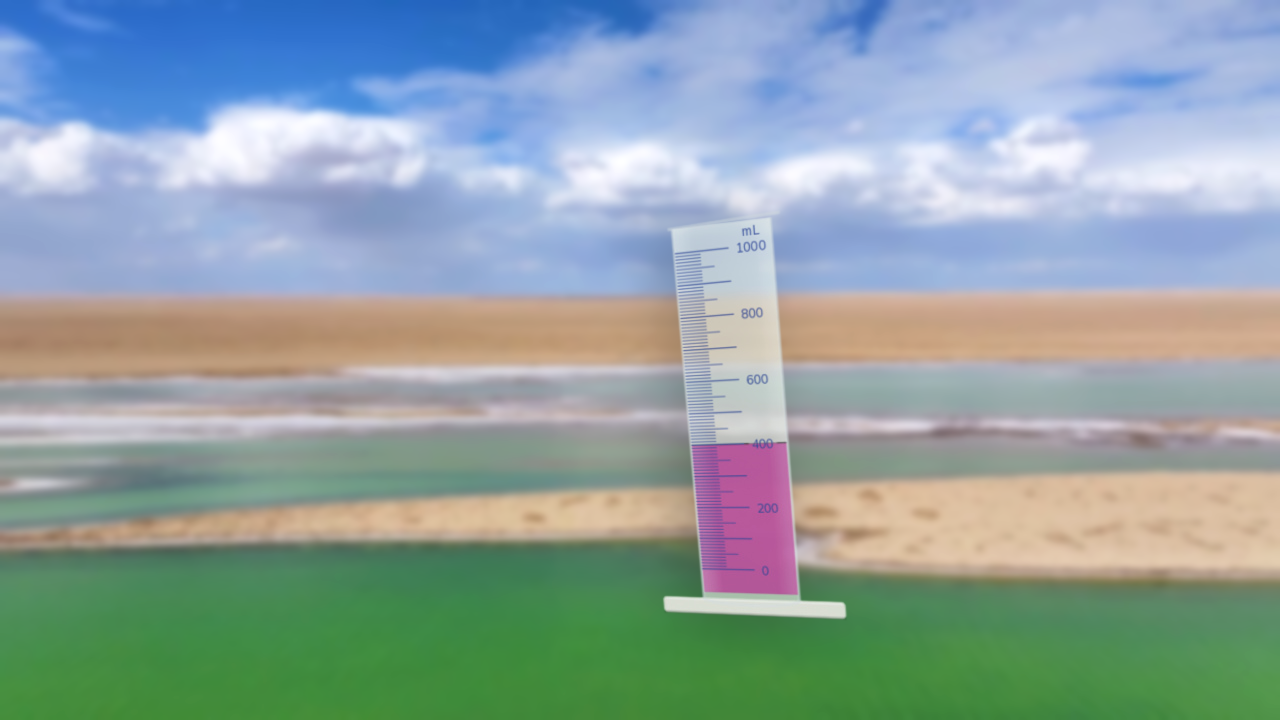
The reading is 400 mL
